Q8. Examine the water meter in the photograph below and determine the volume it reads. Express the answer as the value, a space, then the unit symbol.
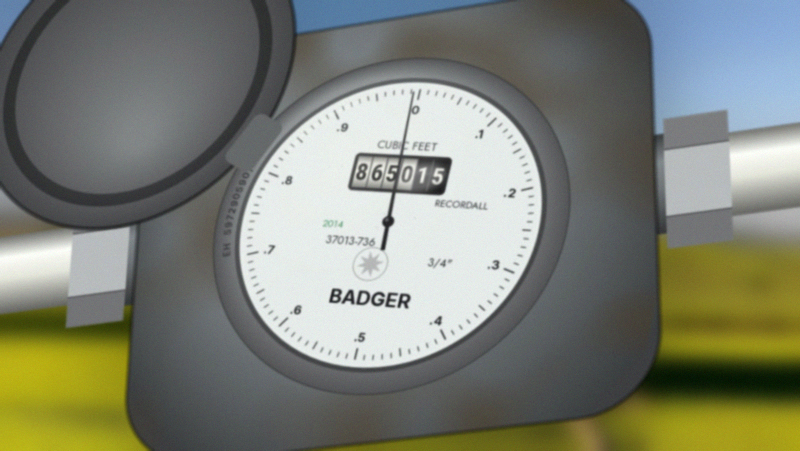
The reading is 865014.99 ft³
